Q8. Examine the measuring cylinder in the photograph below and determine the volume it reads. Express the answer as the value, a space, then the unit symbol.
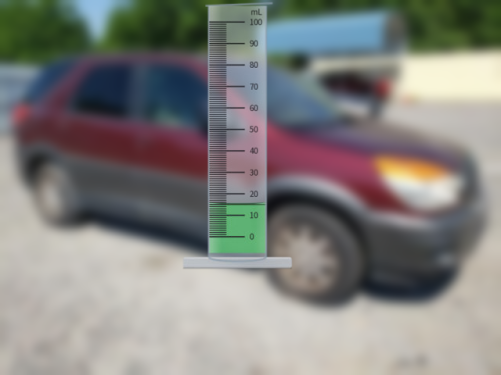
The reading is 15 mL
